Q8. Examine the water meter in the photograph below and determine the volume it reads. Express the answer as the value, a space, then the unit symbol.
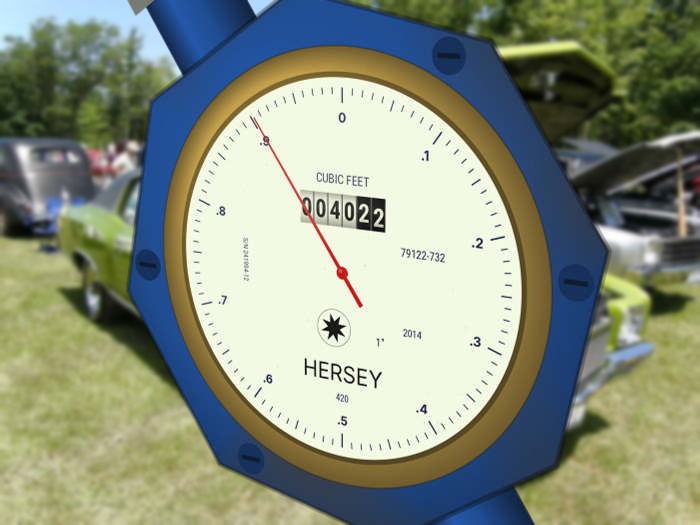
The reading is 4021.90 ft³
